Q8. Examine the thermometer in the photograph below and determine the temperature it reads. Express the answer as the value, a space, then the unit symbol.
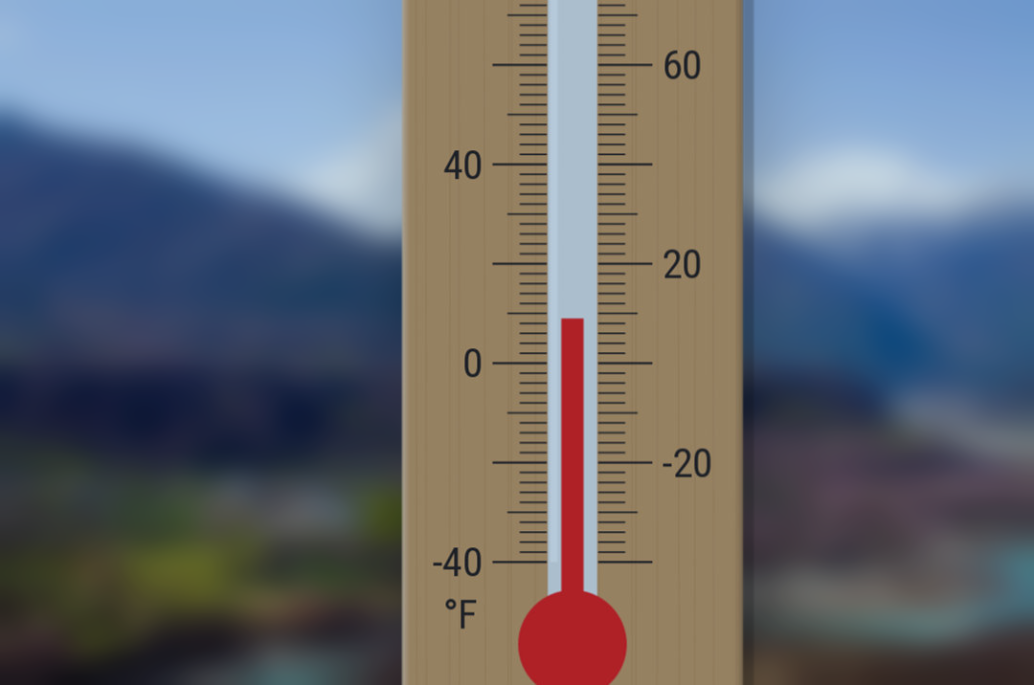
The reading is 9 °F
